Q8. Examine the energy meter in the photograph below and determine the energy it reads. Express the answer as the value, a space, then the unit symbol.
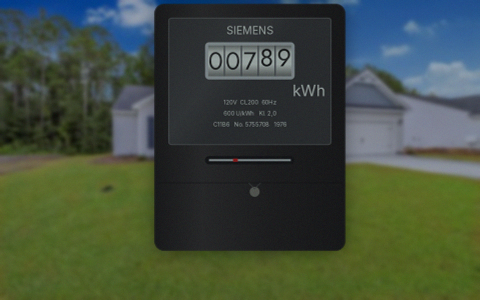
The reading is 789 kWh
